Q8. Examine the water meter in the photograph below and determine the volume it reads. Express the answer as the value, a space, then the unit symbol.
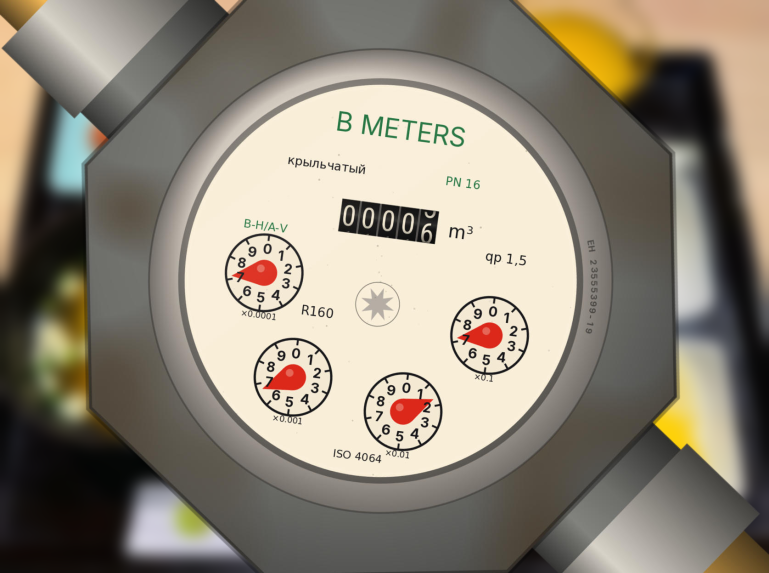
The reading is 5.7167 m³
